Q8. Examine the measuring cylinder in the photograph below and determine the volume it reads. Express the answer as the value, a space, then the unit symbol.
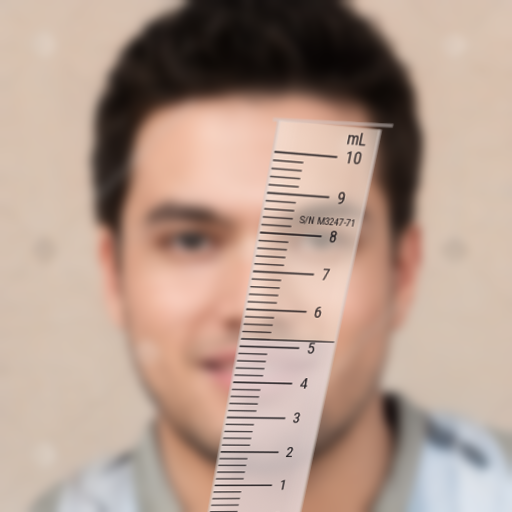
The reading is 5.2 mL
